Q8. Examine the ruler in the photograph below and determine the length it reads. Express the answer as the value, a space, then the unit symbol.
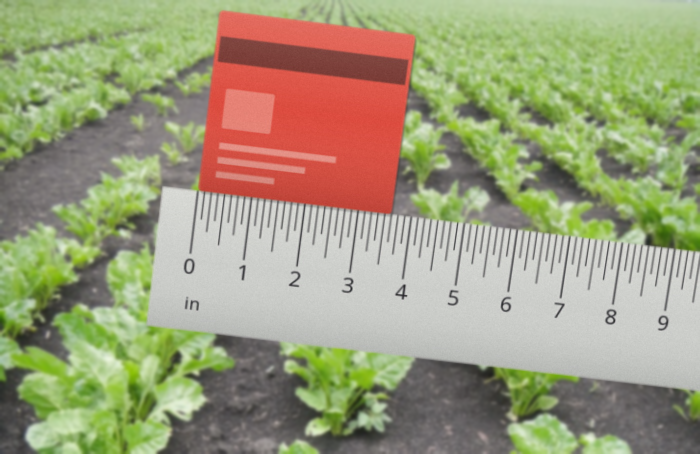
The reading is 3.625 in
